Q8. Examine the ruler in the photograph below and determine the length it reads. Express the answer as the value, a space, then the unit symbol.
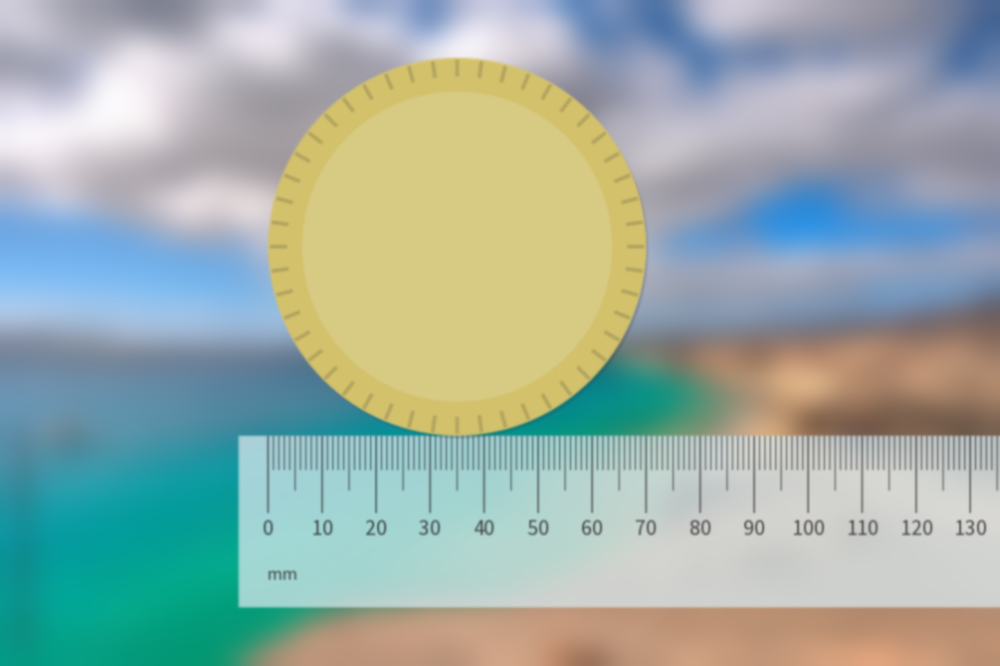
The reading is 70 mm
